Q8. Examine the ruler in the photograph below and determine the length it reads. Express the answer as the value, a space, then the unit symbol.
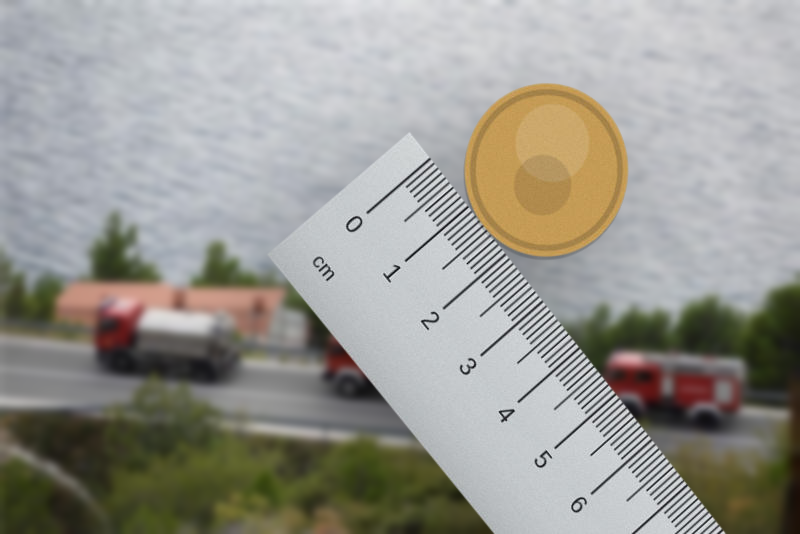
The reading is 2.8 cm
